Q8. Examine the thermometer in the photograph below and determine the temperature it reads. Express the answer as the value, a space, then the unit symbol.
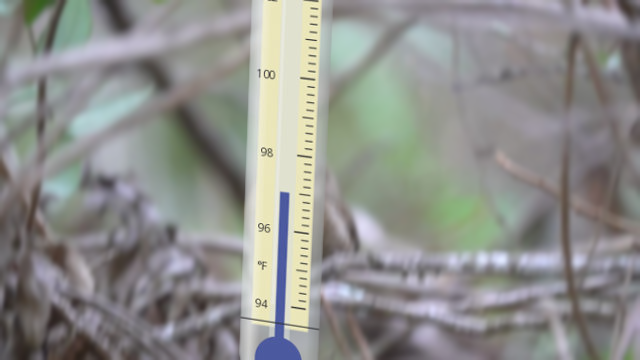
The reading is 97 °F
